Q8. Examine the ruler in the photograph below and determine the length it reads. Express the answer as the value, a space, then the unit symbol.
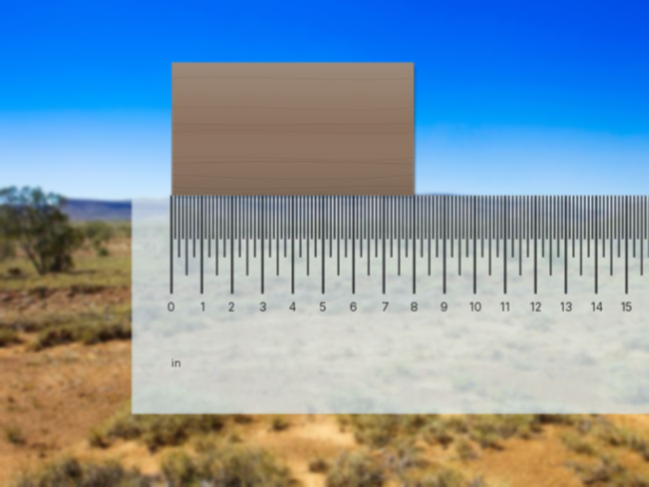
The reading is 8 in
